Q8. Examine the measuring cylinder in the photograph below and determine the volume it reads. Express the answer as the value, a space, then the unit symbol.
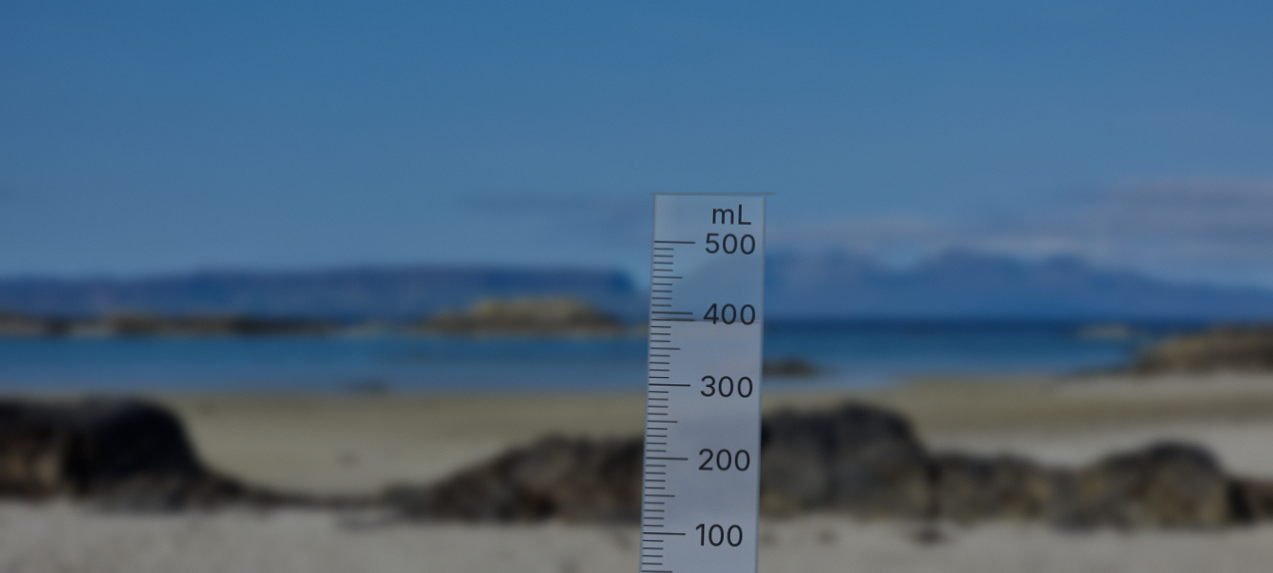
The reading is 390 mL
